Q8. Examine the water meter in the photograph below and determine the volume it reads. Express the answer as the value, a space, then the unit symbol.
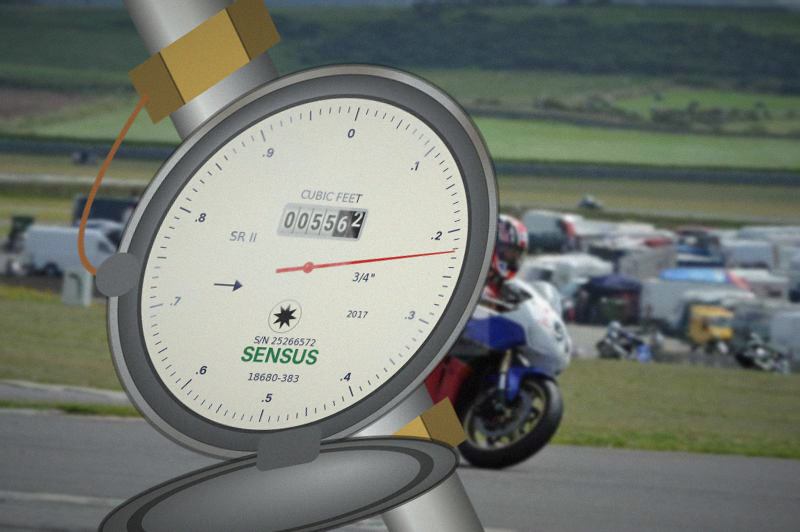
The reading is 5562.22 ft³
